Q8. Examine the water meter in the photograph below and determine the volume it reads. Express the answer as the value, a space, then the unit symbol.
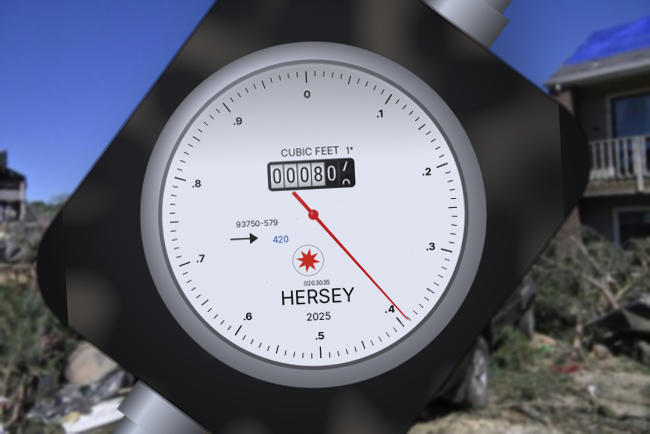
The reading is 807.39 ft³
